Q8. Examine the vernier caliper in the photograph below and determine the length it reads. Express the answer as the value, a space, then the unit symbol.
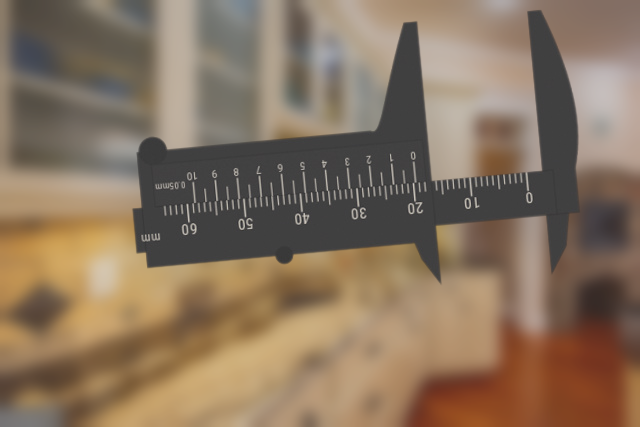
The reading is 19.6 mm
